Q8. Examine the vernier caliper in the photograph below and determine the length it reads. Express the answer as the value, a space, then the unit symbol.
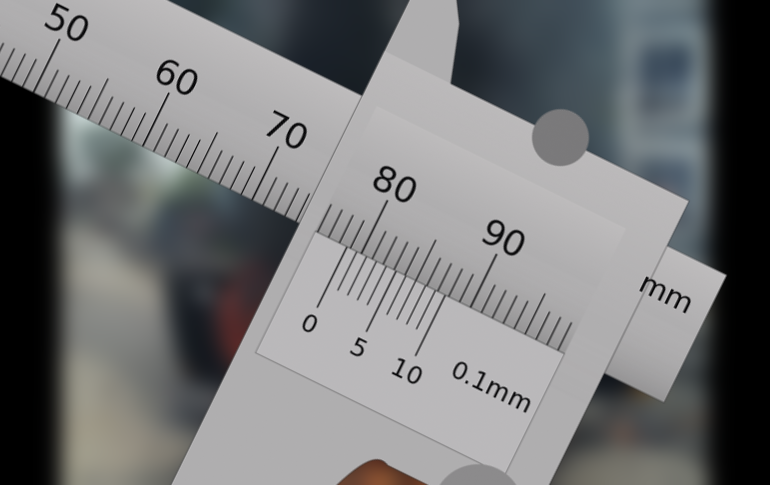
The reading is 78.7 mm
